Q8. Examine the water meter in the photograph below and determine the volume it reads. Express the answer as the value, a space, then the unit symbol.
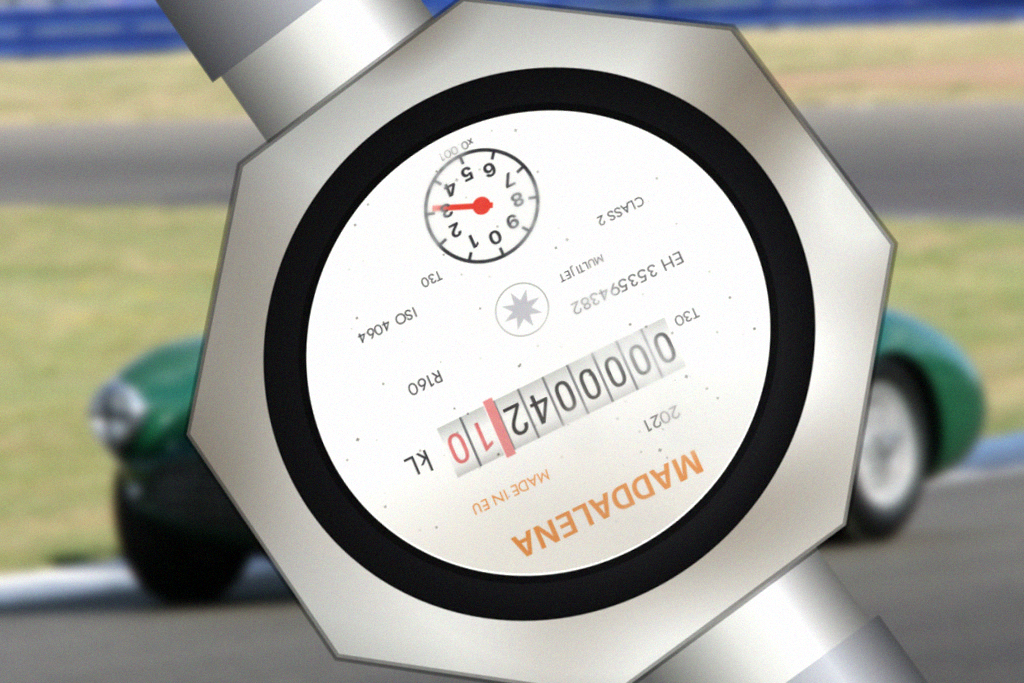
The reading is 42.103 kL
